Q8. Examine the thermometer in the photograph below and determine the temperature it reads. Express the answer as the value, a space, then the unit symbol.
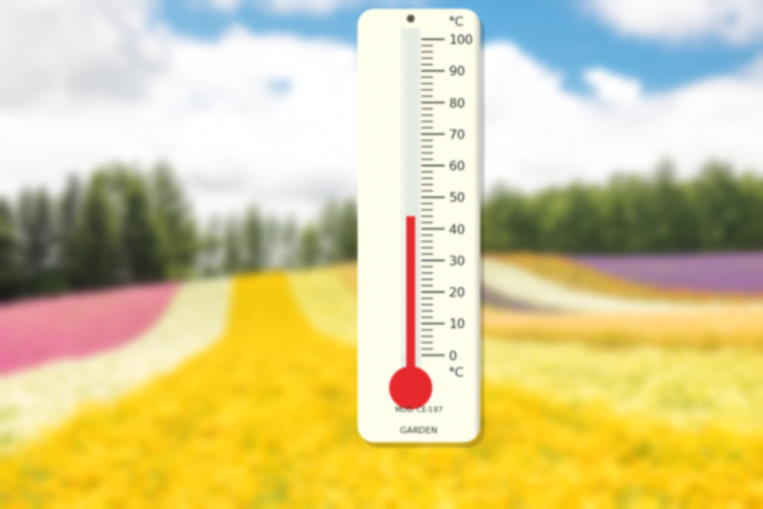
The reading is 44 °C
